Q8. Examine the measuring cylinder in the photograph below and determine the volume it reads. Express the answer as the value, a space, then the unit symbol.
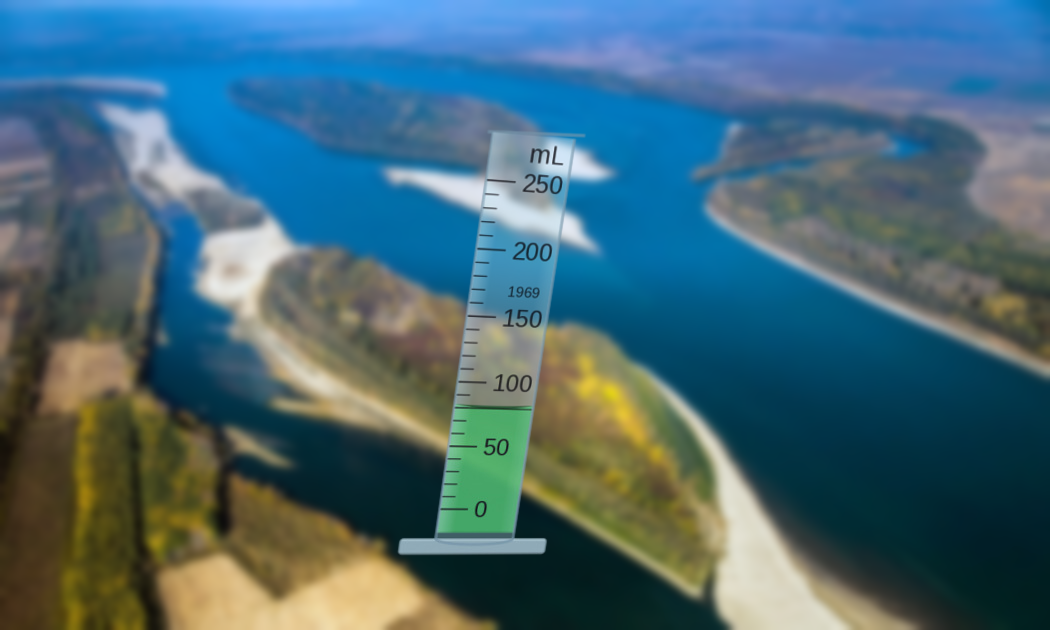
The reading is 80 mL
